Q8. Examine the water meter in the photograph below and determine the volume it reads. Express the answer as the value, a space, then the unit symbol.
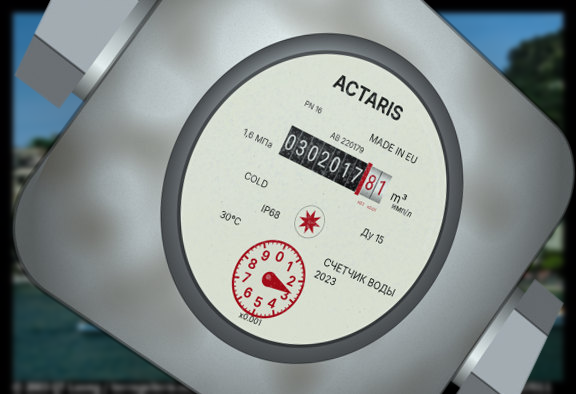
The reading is 302017.812 m³
